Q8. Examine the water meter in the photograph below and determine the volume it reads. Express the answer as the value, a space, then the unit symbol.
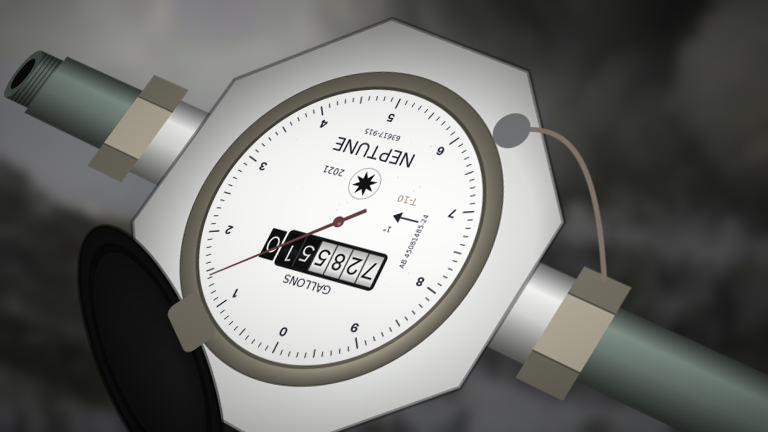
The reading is 7285511.4 gal
